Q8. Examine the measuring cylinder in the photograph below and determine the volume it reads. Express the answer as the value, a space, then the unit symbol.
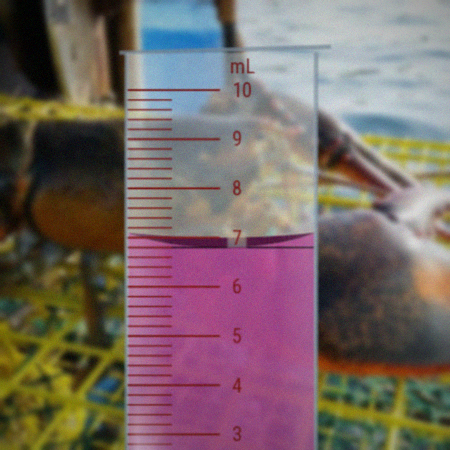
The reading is 6.8 mL
